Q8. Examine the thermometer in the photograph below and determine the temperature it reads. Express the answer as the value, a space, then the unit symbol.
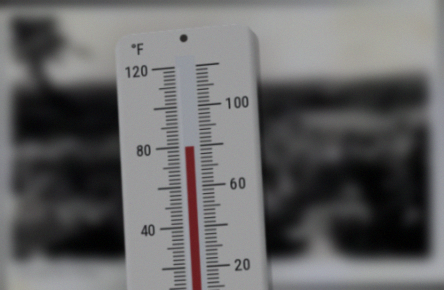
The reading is 80 °F
